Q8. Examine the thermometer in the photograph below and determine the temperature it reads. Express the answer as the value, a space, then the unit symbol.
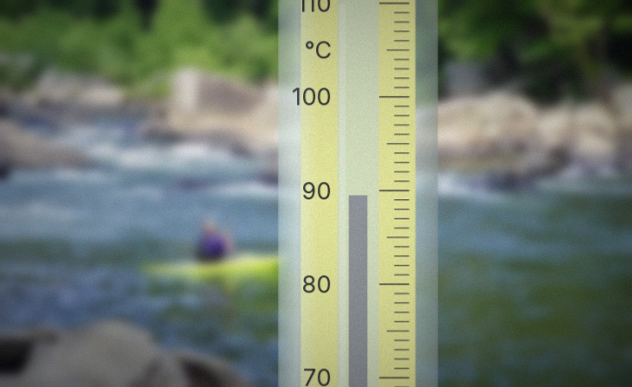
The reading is 89.5 °C
